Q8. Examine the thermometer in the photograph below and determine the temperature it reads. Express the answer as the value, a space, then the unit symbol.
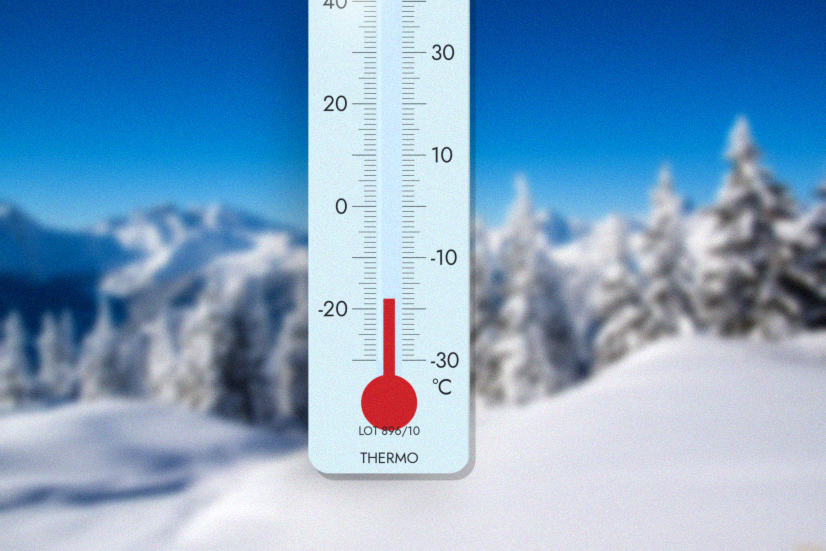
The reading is -18 °C
